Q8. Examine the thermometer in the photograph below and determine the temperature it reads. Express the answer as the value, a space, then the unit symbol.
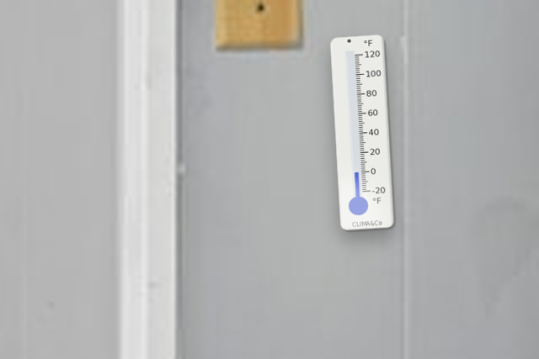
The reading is 0 °F
